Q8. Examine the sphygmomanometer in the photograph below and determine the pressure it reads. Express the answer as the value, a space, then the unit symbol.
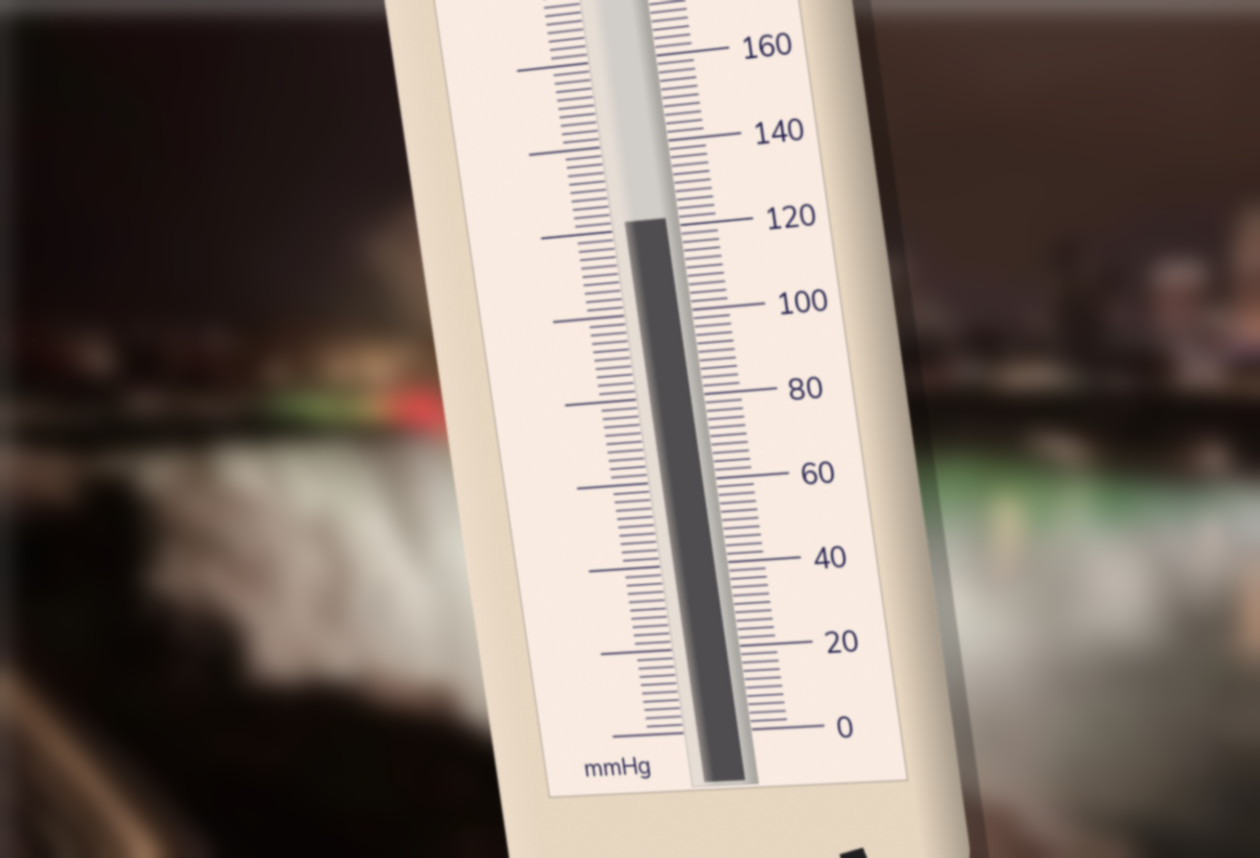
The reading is 122 mmHg
